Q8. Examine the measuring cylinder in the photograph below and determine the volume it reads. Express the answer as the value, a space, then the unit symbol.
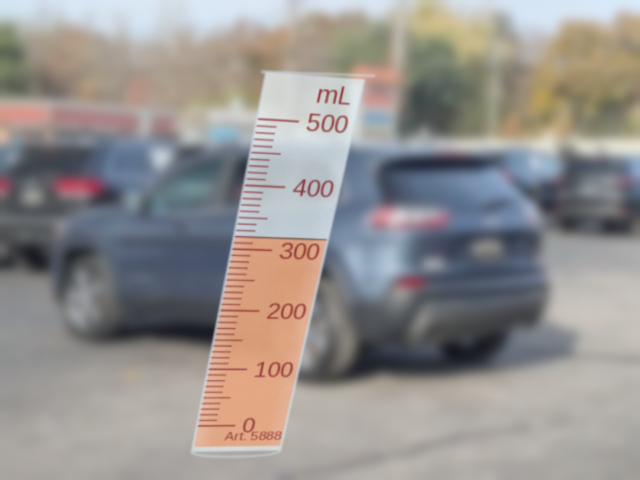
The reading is 320 mL
